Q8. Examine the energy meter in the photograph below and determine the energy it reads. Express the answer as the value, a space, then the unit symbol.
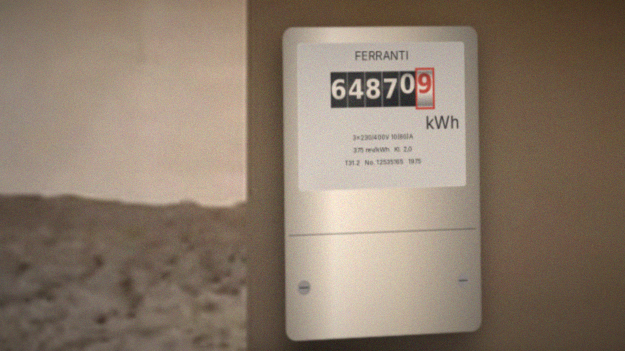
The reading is 64870.9 kWh
